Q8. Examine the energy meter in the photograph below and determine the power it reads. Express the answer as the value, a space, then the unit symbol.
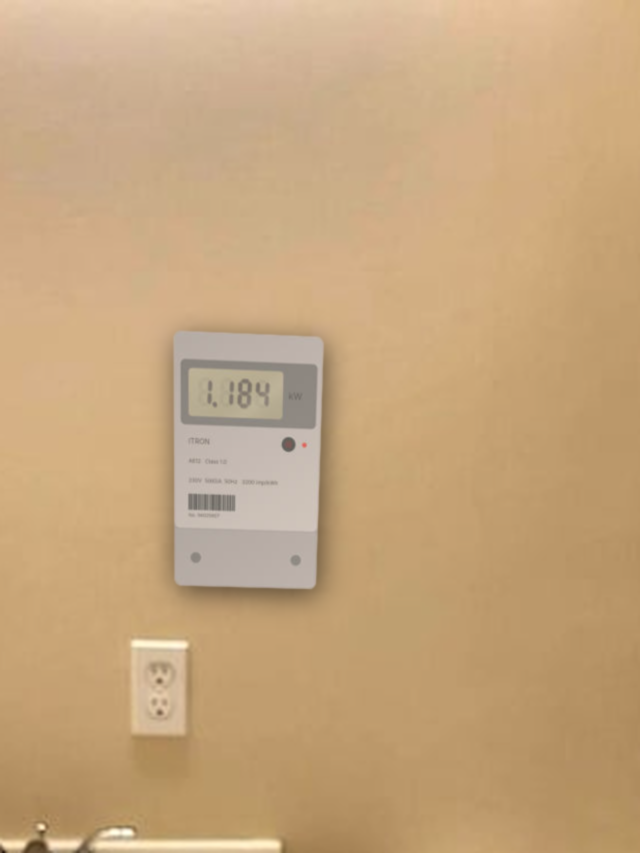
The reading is 1.184 kW
